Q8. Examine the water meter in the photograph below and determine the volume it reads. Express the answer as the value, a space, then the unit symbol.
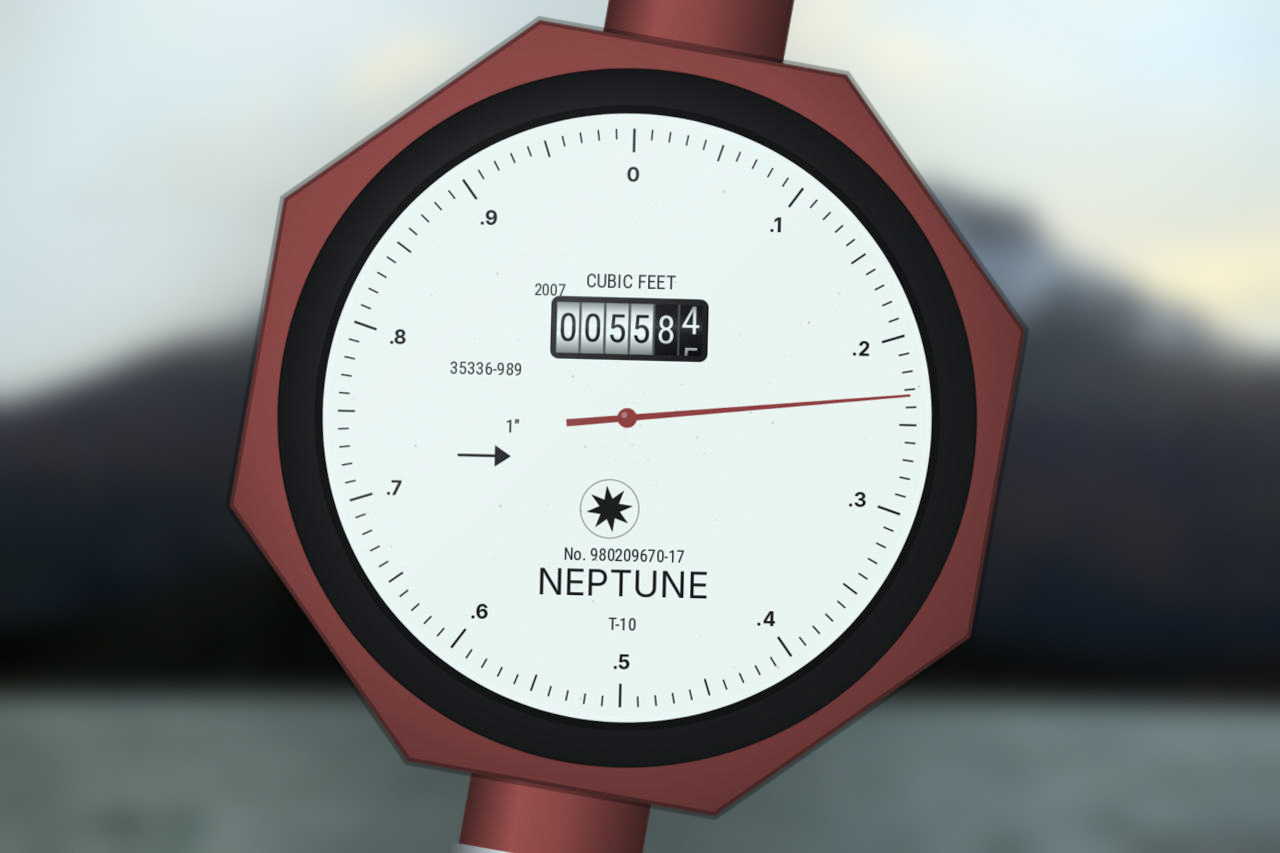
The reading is 5584.23 ft³
